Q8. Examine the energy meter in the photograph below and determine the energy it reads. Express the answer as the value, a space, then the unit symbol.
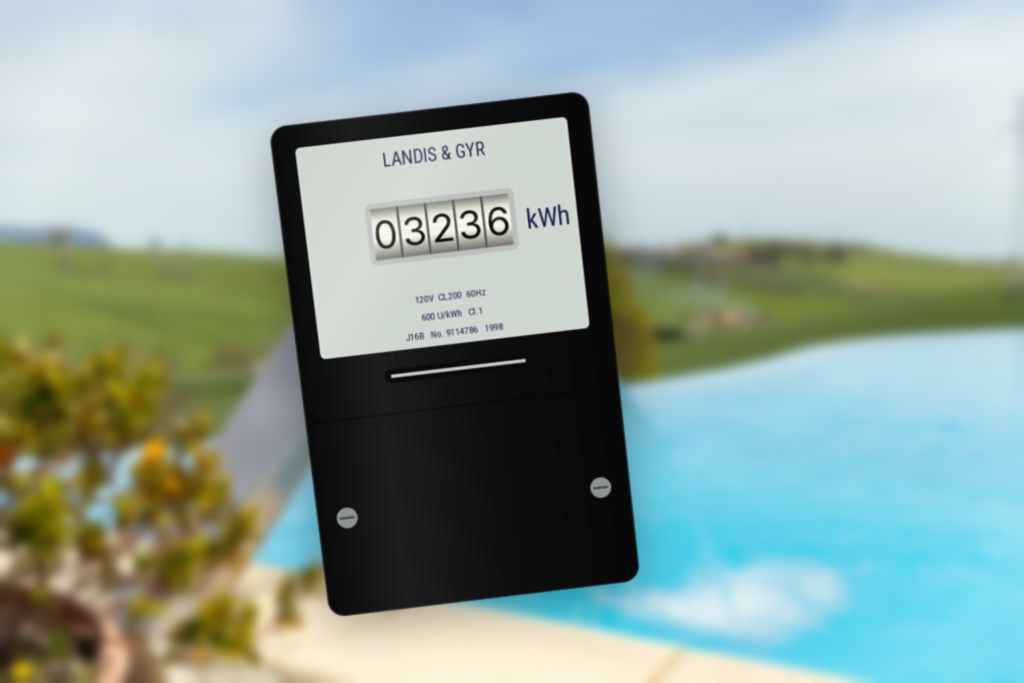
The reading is 3236 kWh
